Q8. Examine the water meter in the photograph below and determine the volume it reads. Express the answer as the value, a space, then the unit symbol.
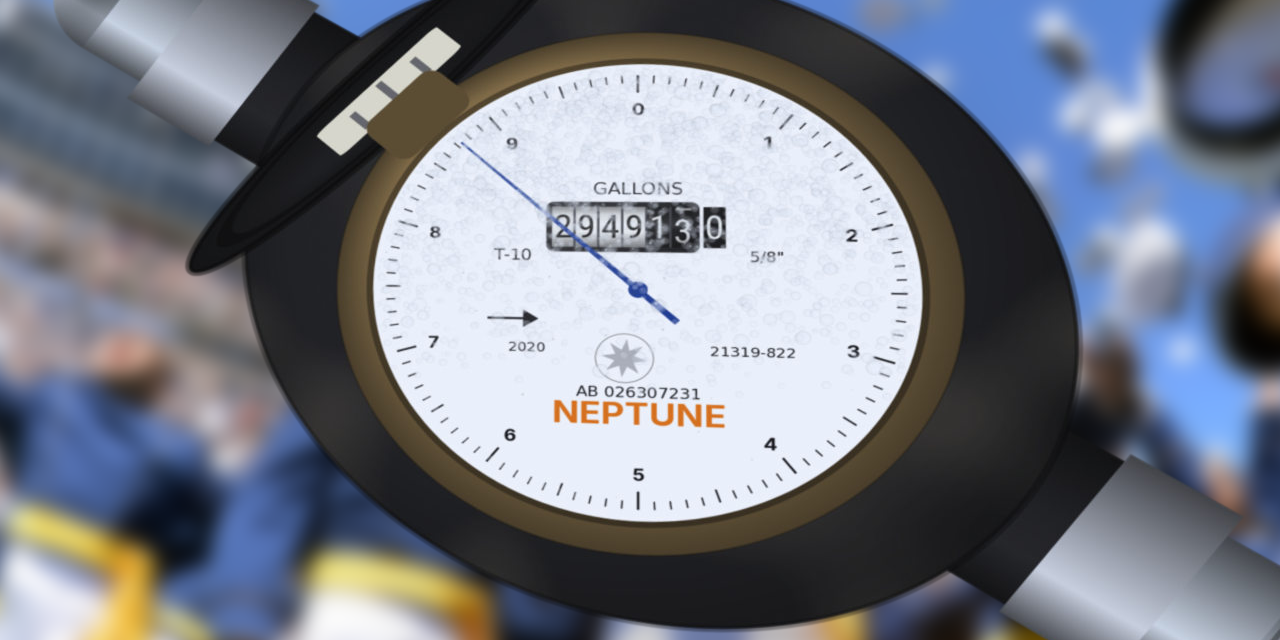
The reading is 2949128.7 gal
